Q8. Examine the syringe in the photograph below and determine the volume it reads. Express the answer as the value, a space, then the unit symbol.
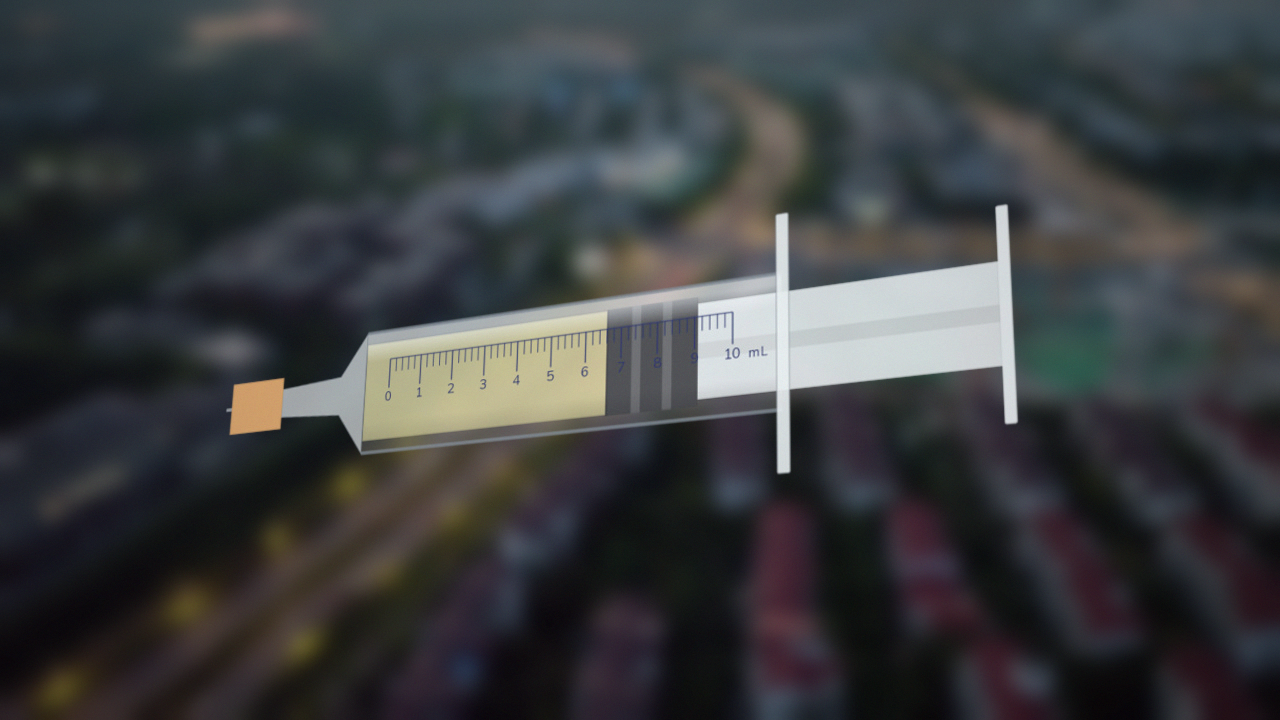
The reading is 6.6 mL
